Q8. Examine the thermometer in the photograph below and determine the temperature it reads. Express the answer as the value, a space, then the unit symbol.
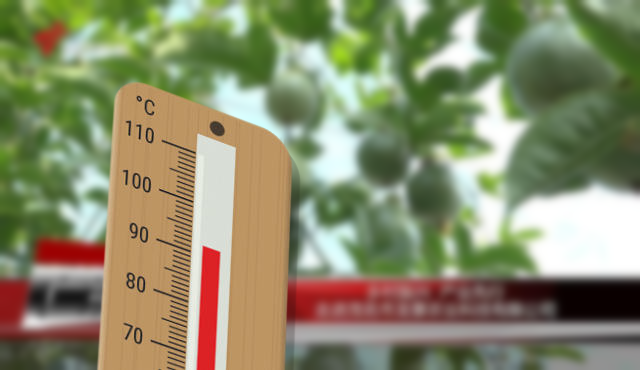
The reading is 92 °C
